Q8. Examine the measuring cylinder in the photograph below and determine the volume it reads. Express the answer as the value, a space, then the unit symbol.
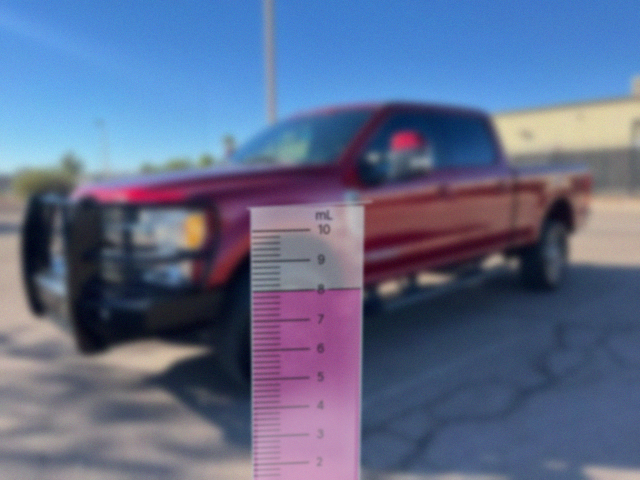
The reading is 8 mL
